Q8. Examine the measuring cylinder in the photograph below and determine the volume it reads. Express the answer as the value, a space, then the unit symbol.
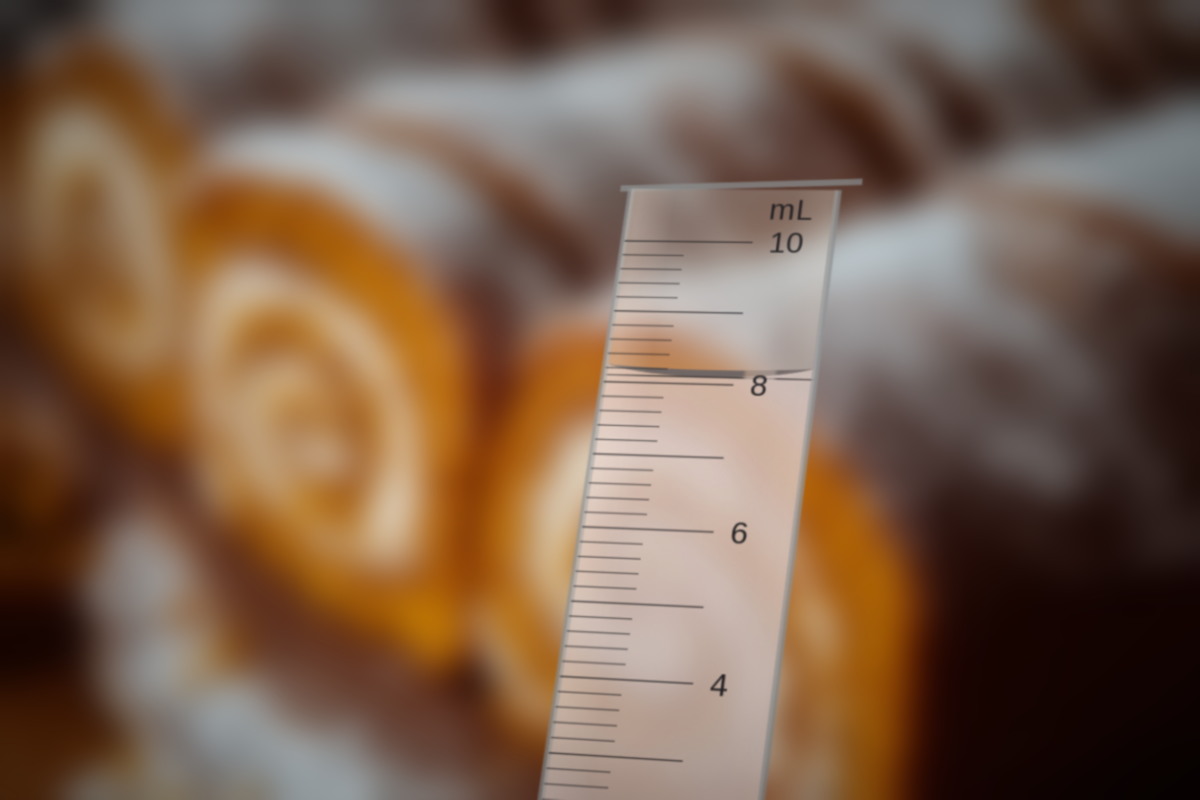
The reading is 8.1 mL
